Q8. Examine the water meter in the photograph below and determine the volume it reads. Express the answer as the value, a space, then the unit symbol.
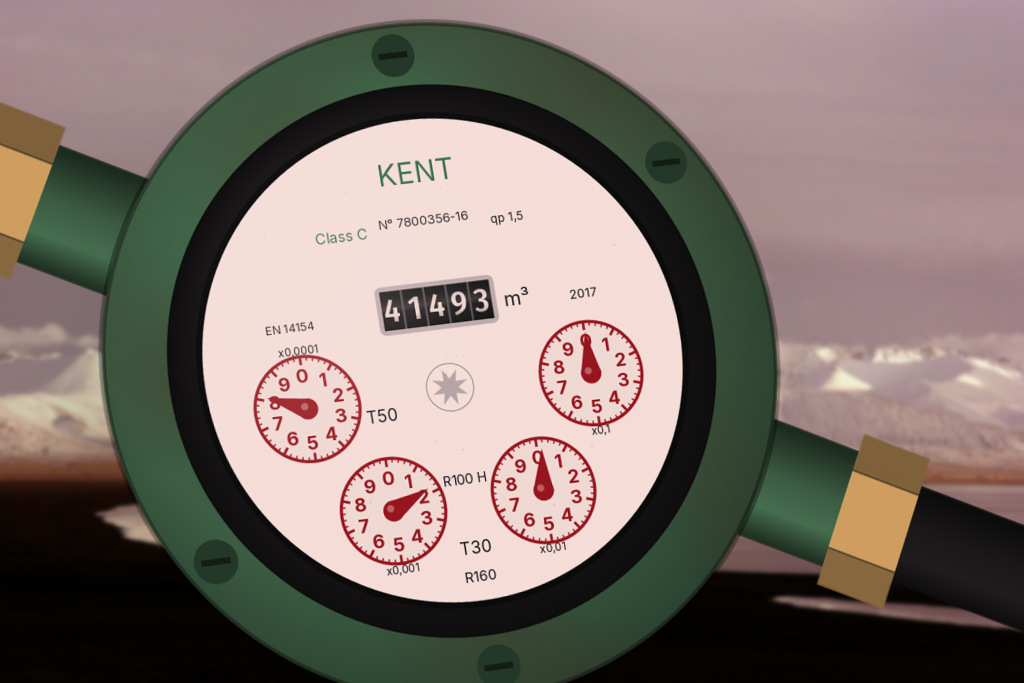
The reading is 41493.0018 m³
